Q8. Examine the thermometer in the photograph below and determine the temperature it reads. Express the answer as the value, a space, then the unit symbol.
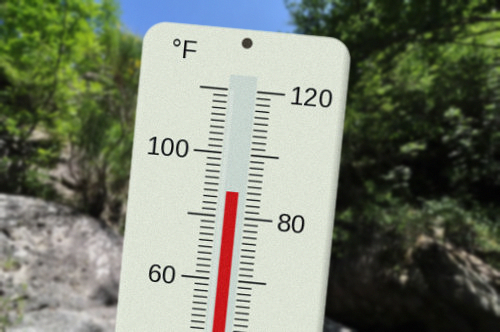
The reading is 88 °F
